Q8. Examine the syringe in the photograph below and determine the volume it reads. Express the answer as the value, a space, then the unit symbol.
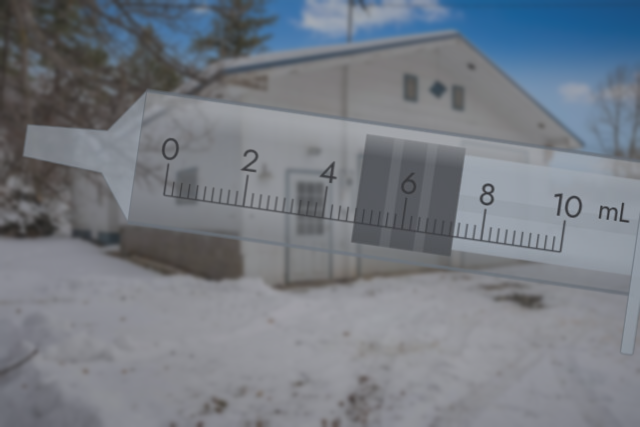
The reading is 4.8 mL
